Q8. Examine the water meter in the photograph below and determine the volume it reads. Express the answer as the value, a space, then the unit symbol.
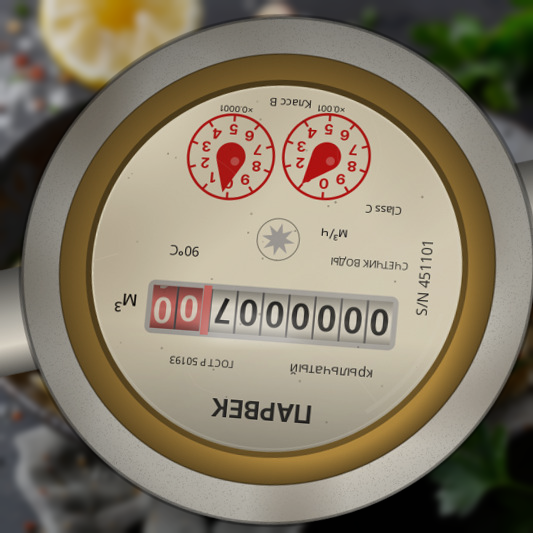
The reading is 7.0010 m³
